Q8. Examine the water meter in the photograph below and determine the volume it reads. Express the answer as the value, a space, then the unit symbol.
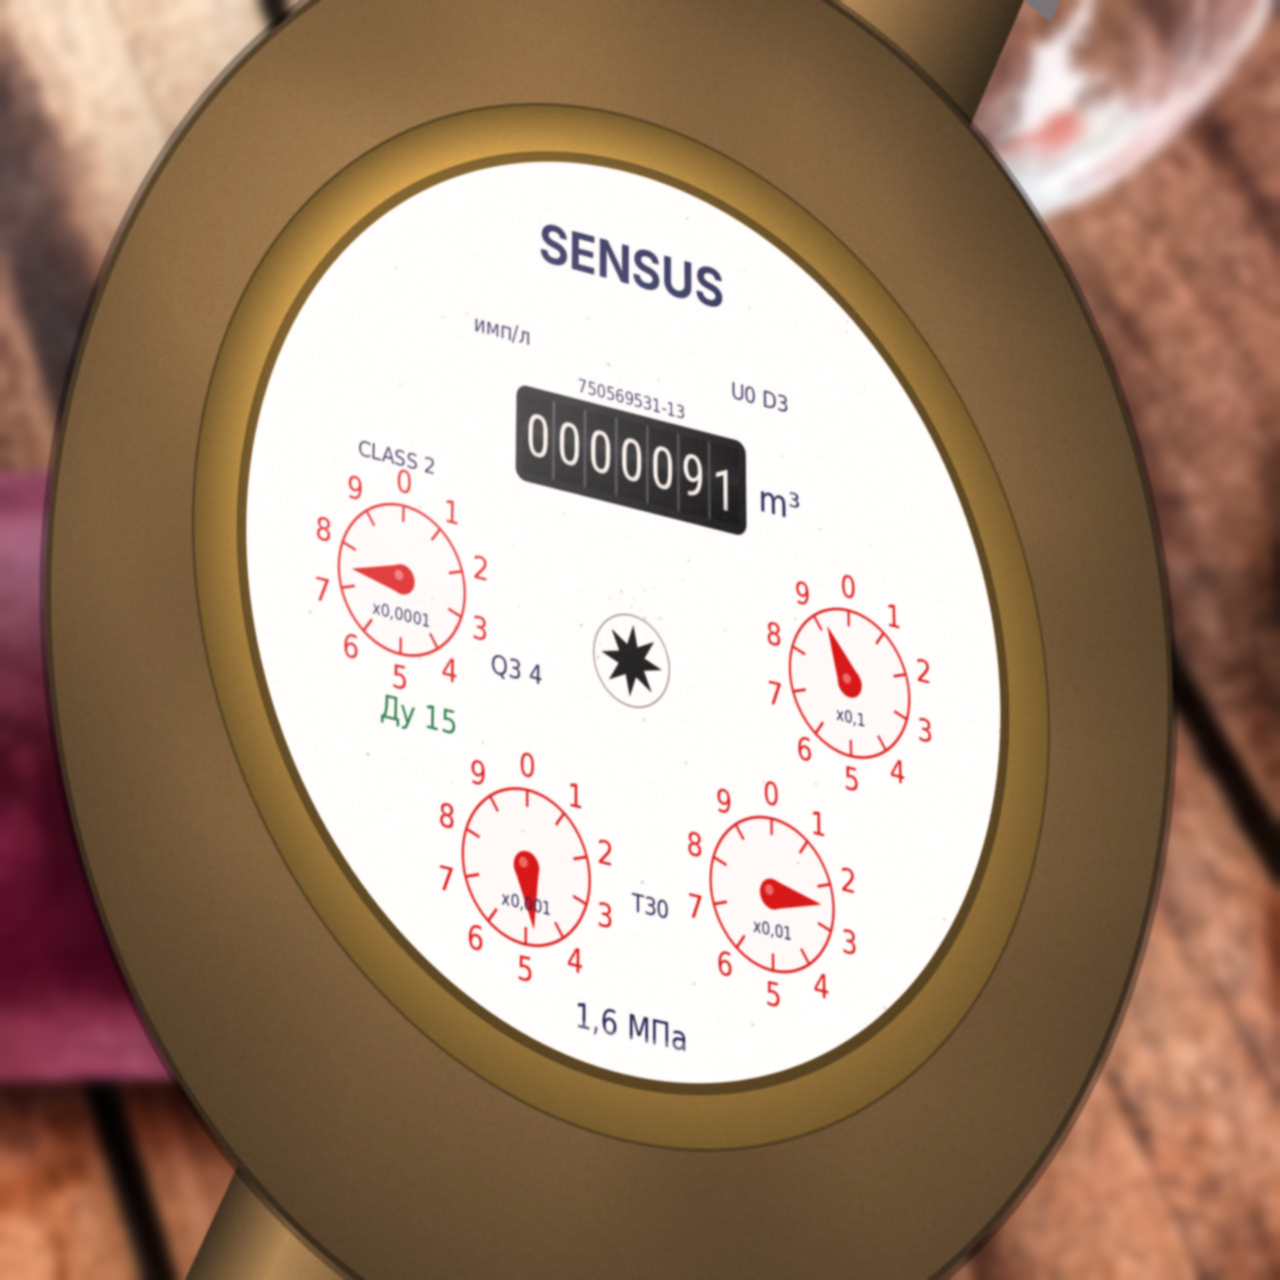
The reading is 90.9247 m³
